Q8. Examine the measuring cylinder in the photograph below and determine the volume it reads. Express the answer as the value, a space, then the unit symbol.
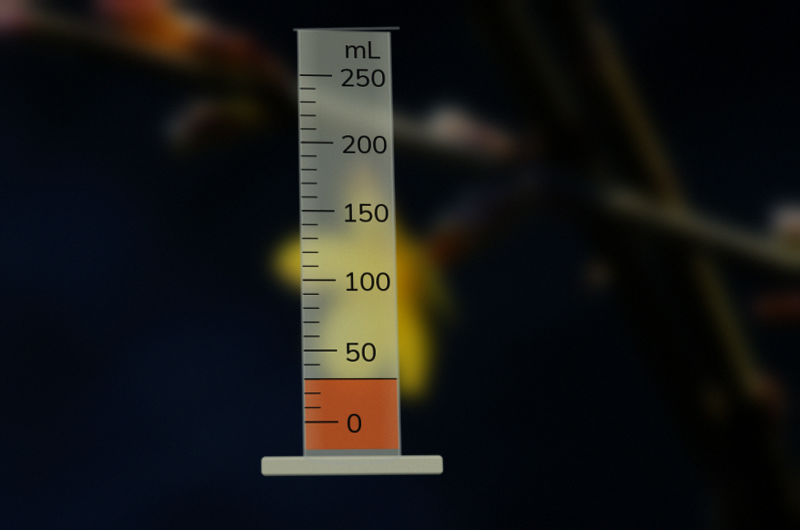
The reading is 30 mL
